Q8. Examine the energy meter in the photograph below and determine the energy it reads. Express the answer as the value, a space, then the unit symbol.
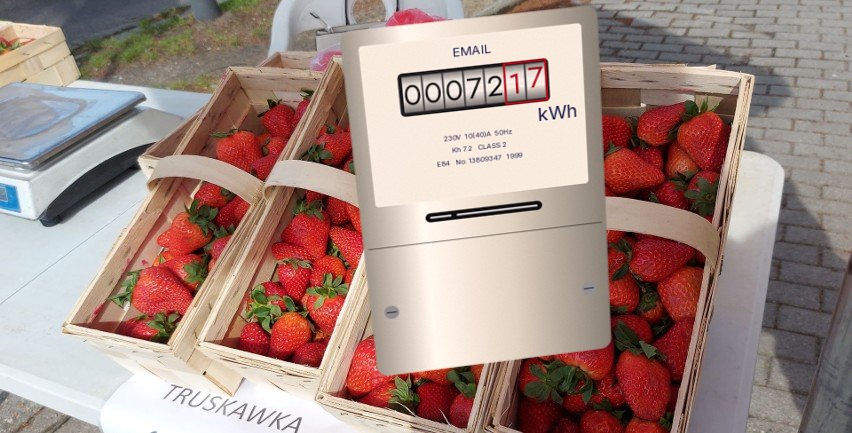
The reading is 72.17 kWh
